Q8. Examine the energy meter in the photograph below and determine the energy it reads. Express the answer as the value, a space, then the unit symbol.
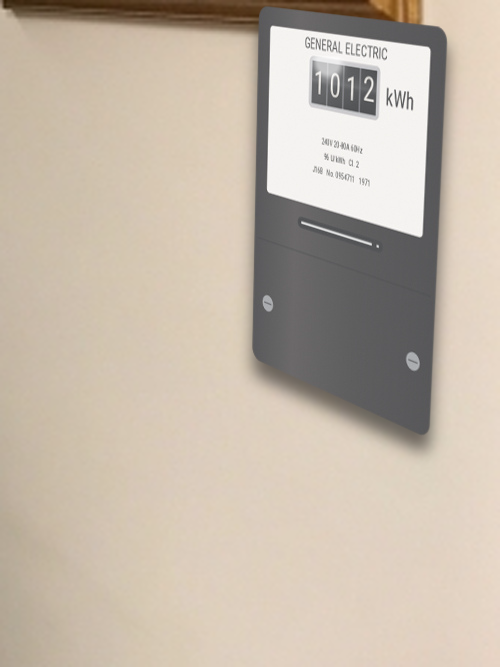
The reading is 1012 kWh
